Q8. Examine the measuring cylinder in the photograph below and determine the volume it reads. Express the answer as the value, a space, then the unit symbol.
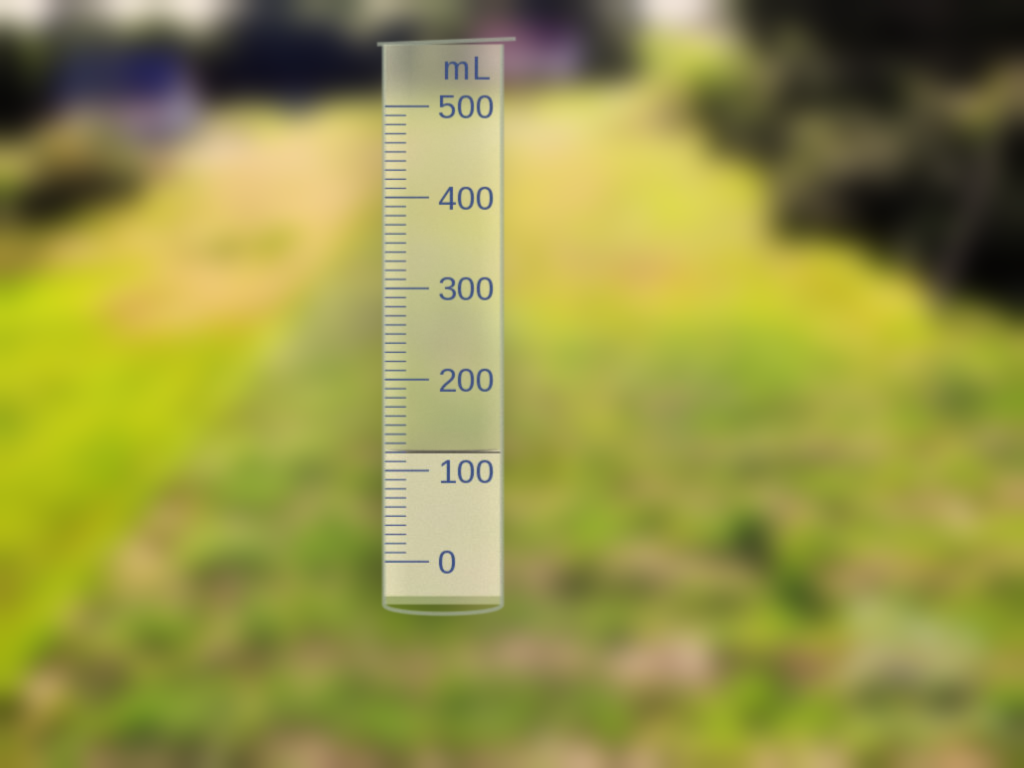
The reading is 120 mL
